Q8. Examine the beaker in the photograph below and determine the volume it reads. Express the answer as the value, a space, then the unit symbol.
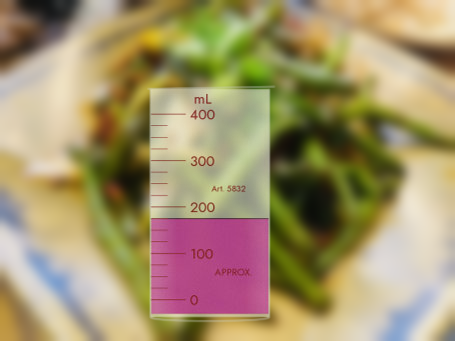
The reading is 175 mL
